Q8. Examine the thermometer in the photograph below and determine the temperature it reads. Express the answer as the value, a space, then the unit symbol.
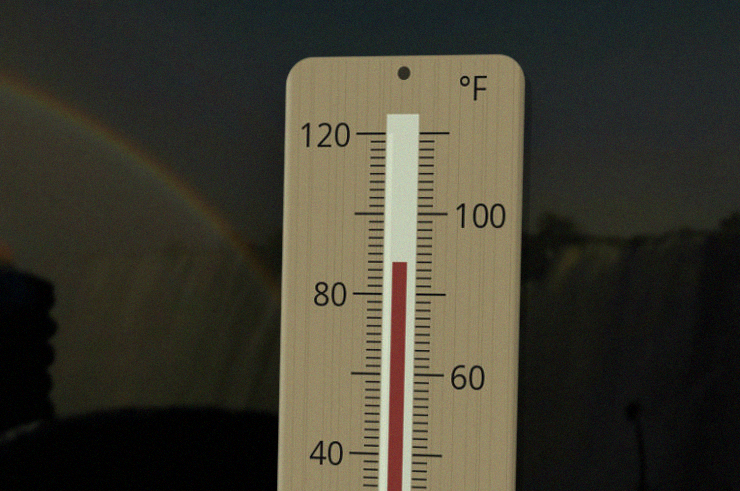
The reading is 88 °F
